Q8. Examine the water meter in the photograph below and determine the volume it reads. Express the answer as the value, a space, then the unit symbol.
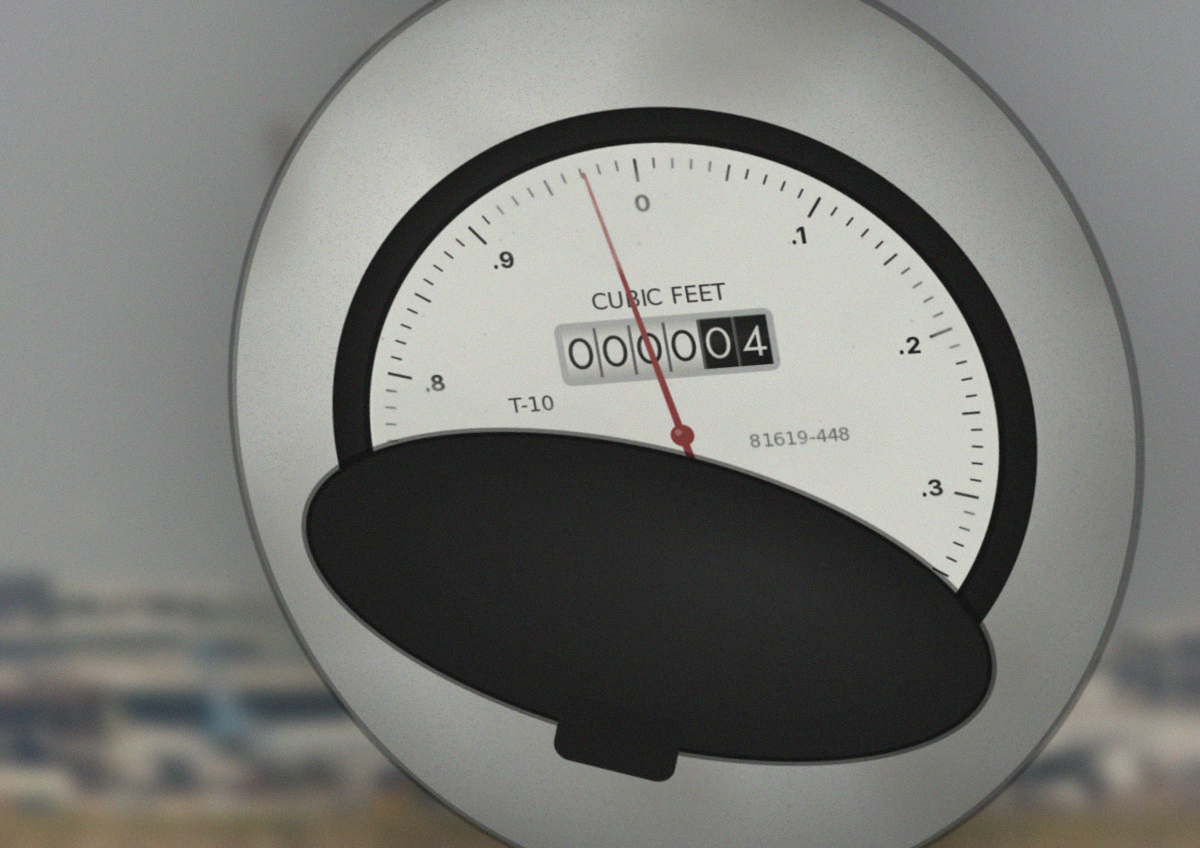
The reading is 3.97 ft³
